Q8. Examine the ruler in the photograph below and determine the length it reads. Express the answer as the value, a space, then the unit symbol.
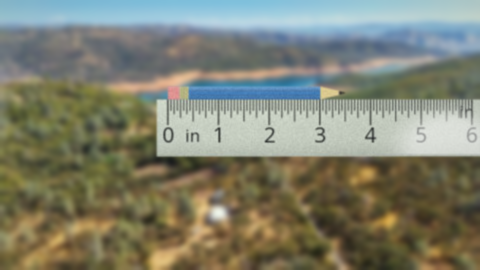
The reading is 3.5 in
